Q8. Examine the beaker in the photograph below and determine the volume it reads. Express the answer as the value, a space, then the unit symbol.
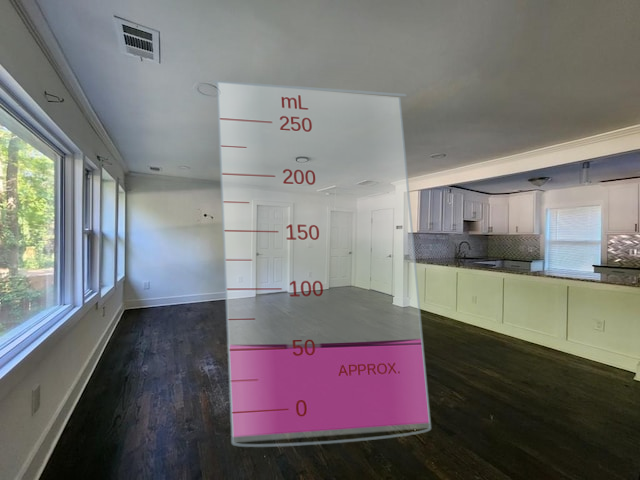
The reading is 50 mL
